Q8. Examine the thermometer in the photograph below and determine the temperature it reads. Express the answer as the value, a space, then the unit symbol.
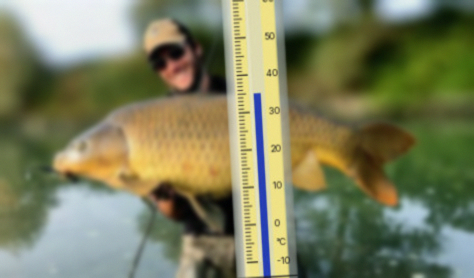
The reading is 35 °C
